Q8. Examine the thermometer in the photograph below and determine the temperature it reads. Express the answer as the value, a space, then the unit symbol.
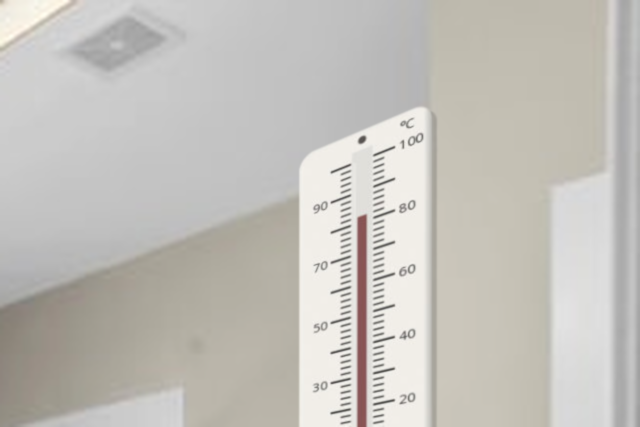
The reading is 82 °C
